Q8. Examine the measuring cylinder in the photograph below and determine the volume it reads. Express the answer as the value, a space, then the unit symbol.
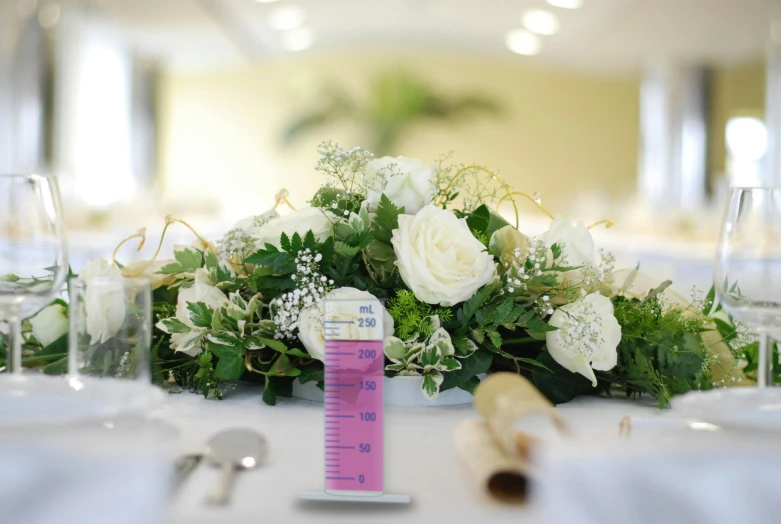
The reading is 220 mL
